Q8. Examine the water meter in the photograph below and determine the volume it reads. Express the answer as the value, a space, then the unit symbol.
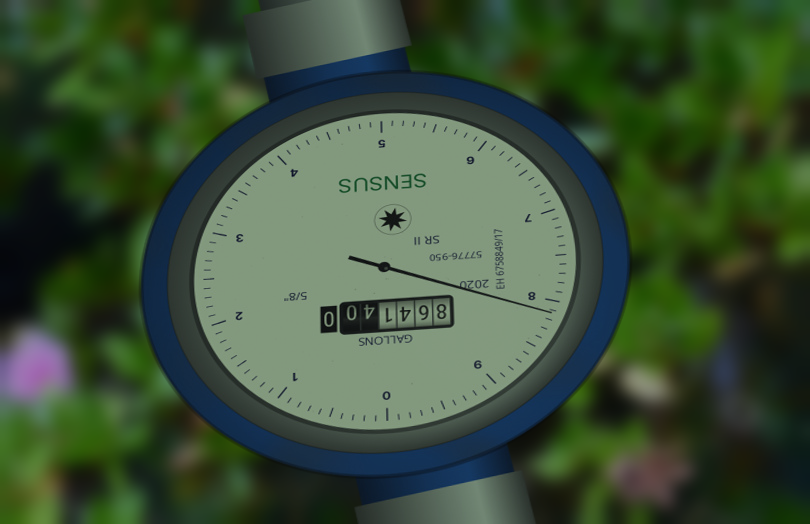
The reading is 8641398.1 gal
